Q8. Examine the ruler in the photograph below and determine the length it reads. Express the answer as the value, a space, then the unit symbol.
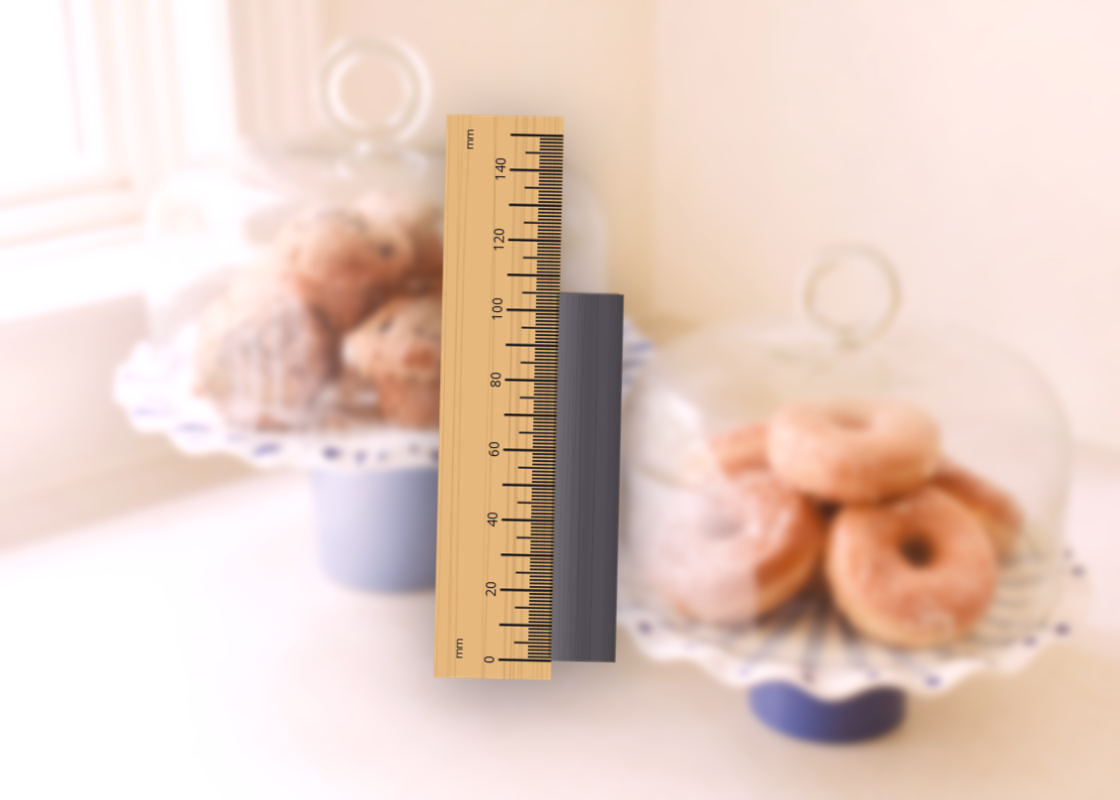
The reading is 105 mm
